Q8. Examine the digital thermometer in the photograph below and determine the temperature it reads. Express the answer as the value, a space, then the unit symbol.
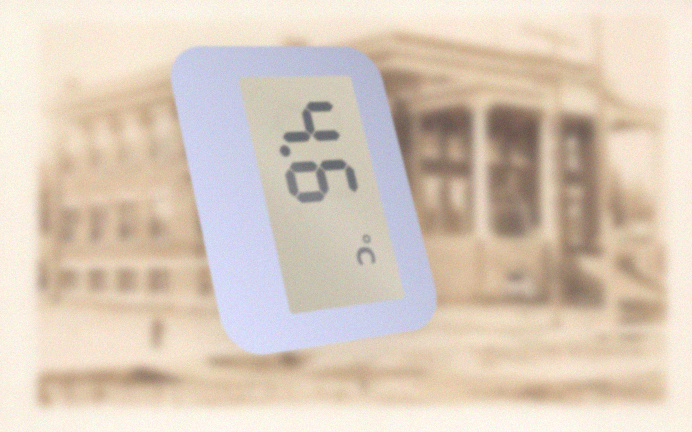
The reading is 4.6 °C
